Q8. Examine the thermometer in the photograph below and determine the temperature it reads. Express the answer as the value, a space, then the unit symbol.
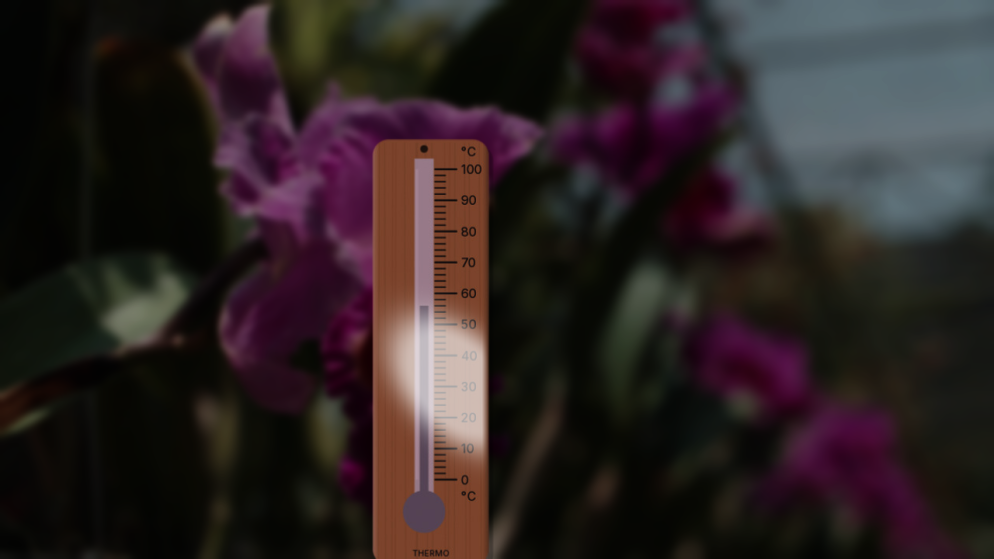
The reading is 56 °C
